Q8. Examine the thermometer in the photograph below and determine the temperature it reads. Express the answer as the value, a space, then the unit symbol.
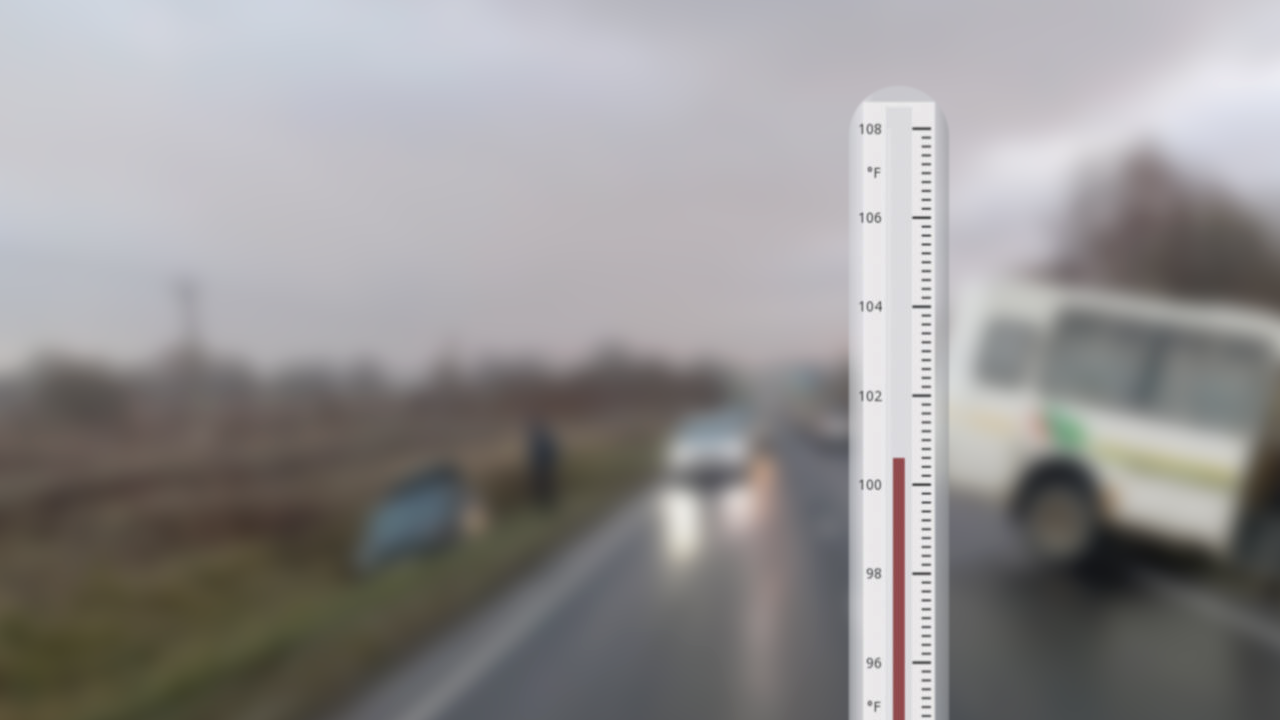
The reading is 100.6 °F
